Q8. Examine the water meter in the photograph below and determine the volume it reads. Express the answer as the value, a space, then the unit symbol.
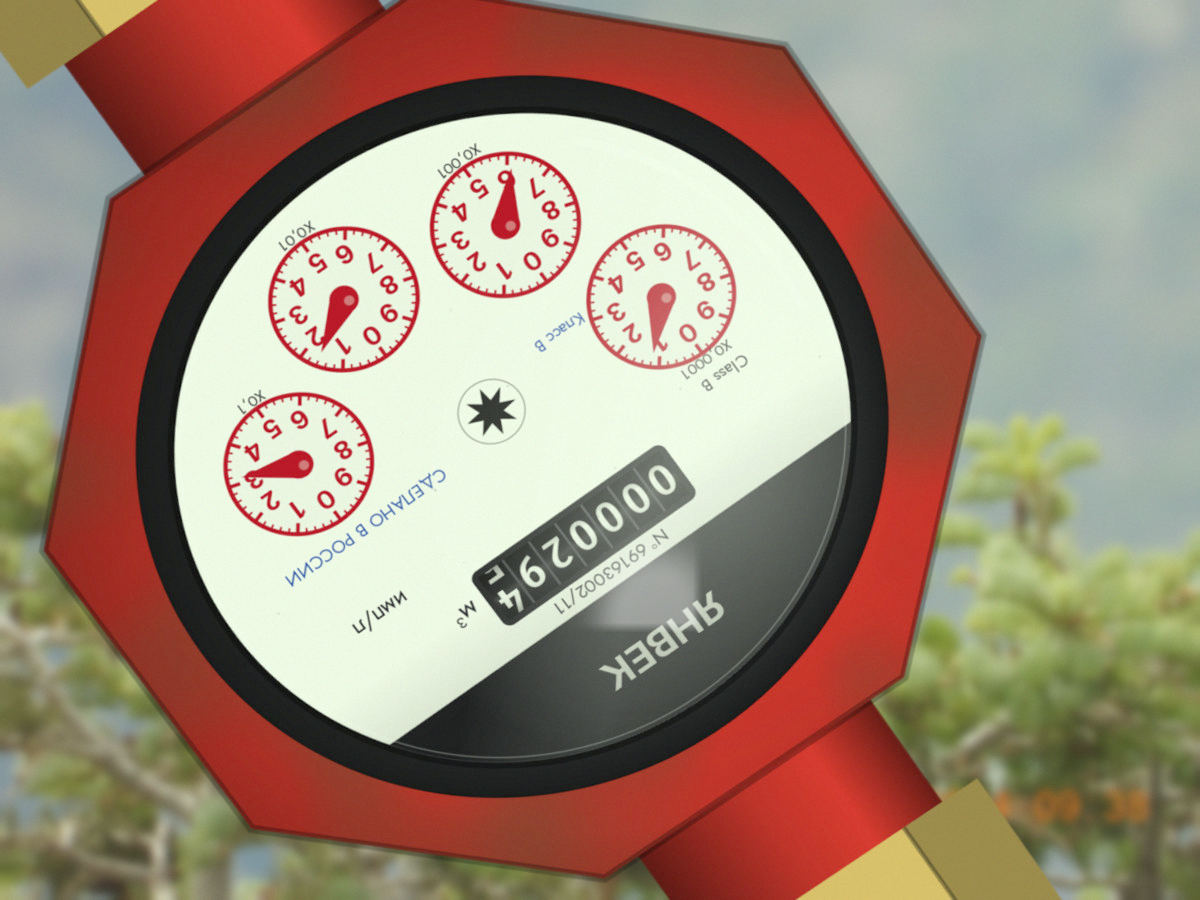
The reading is 294.3161 m³
